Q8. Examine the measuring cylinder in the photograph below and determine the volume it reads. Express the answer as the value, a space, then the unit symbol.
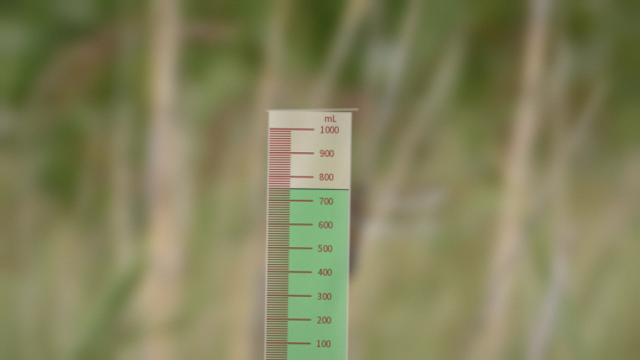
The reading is 750 mL
